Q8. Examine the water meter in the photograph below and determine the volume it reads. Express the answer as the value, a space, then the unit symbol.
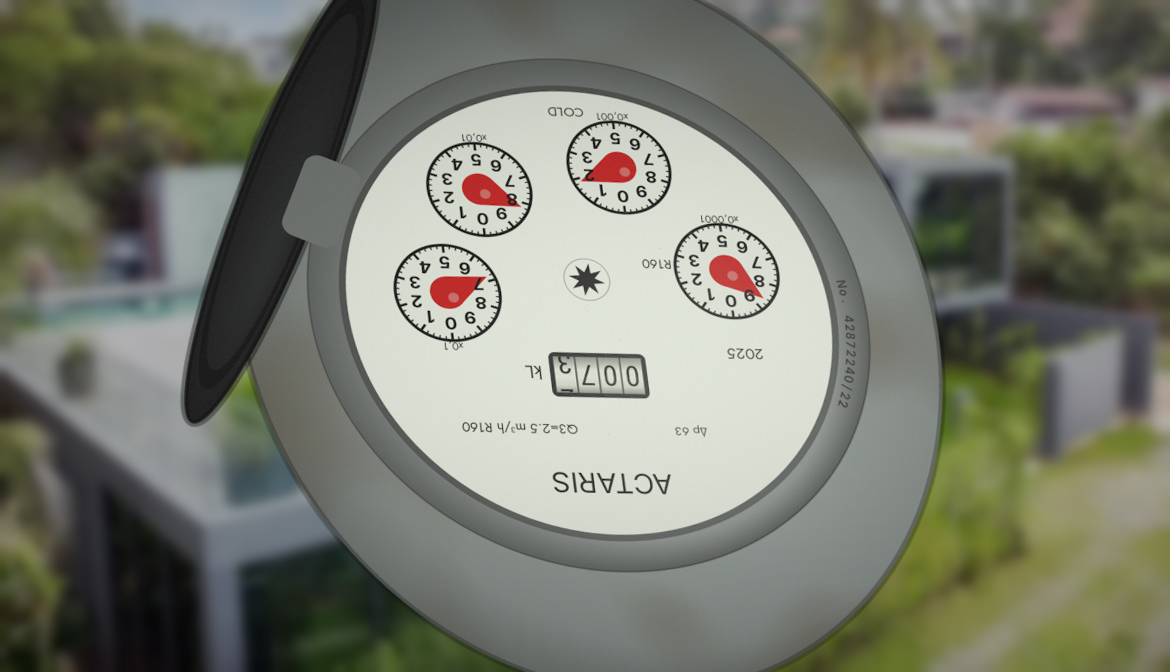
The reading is 72.6818 kL
